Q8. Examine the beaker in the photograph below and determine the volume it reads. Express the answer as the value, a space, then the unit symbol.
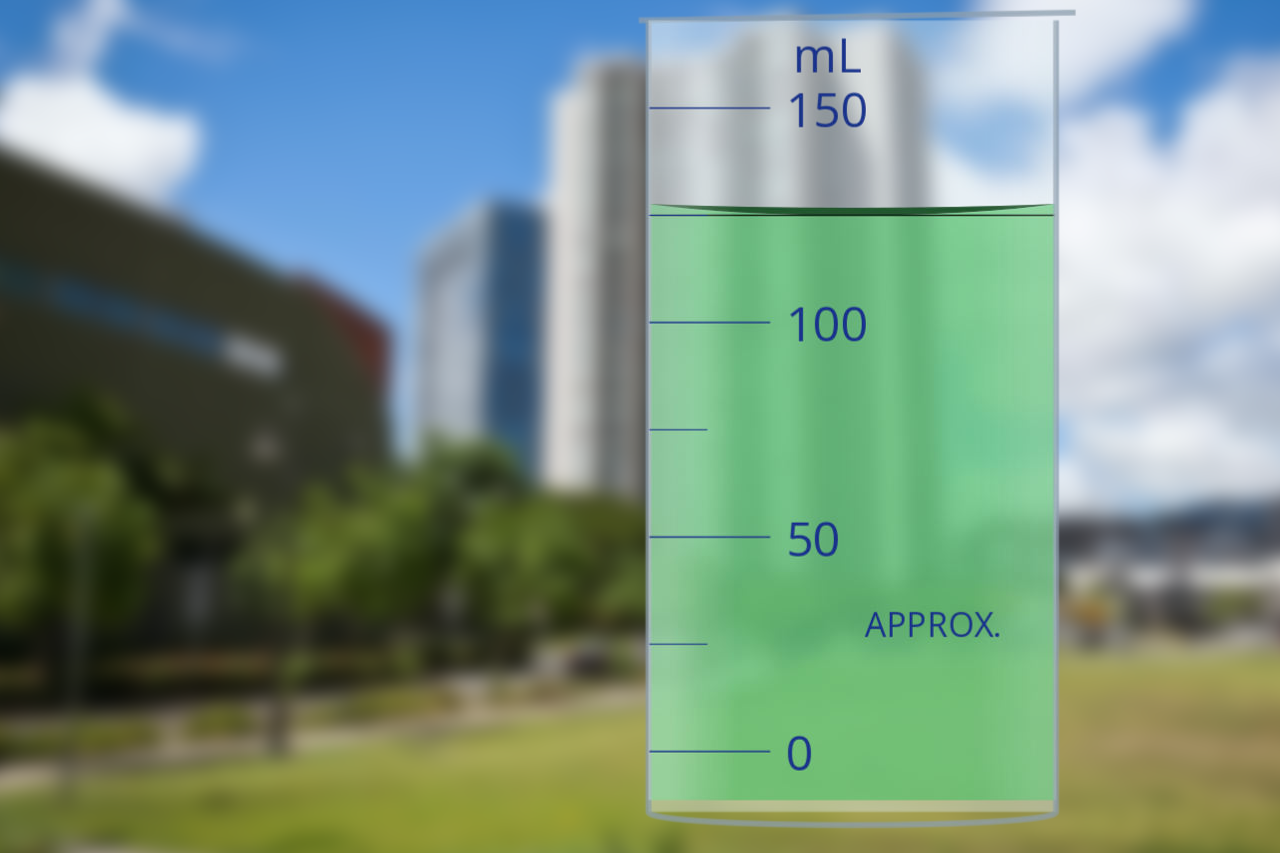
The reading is 125 mL
